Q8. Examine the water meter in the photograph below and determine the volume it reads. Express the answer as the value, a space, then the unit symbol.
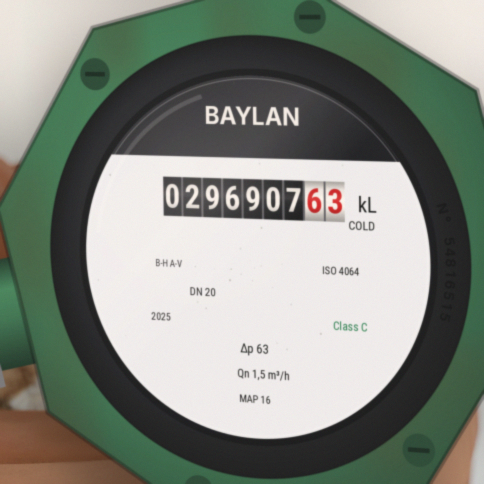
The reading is 296907.63 kL
